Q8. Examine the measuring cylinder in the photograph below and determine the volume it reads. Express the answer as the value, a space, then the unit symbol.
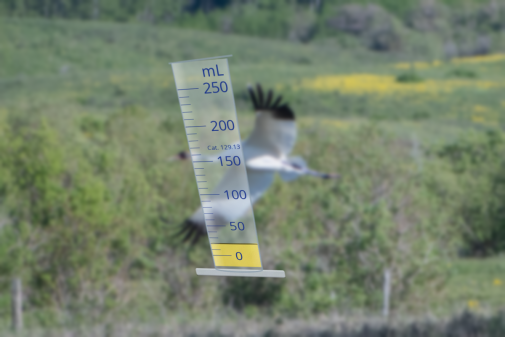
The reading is 20 mL
